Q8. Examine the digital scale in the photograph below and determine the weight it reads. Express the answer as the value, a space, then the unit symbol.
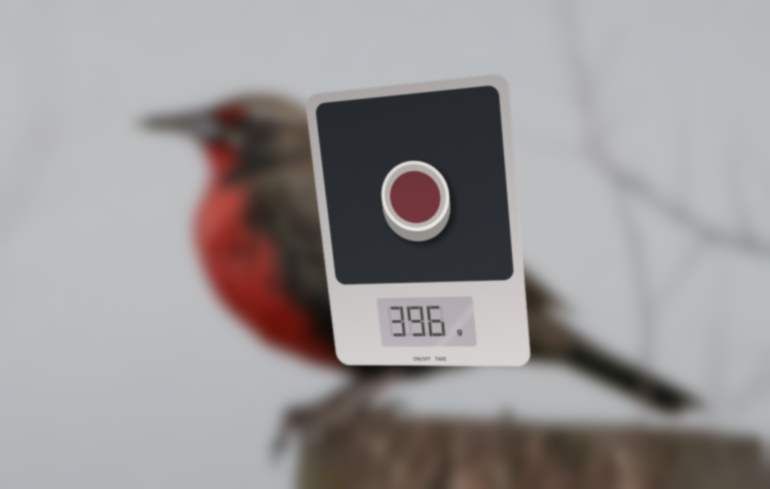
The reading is 396 g
